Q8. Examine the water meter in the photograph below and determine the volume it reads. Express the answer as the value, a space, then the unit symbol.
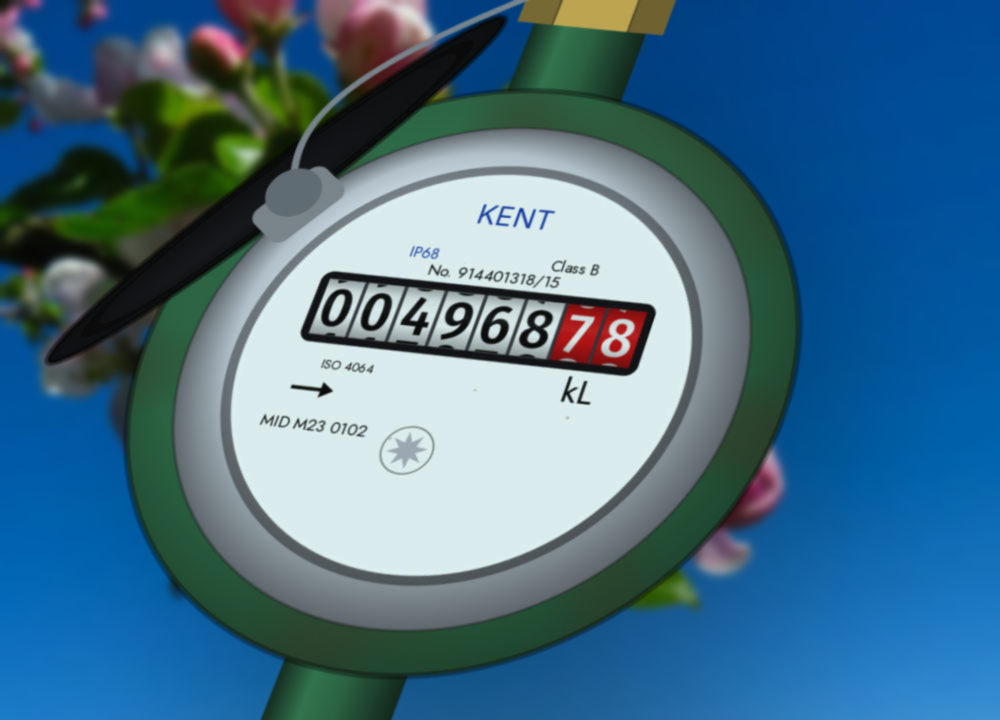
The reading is 4968.78 kL
